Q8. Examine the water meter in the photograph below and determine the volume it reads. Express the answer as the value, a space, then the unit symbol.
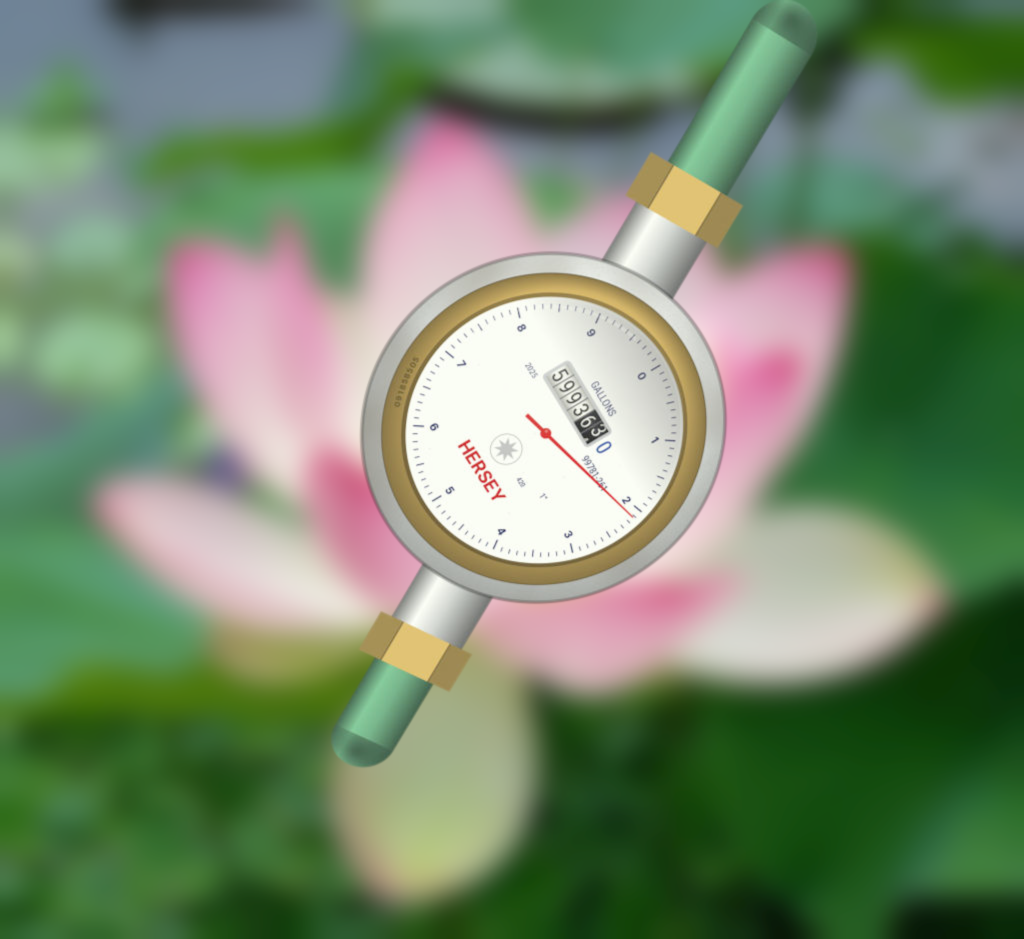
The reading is 5993632.1 gal
